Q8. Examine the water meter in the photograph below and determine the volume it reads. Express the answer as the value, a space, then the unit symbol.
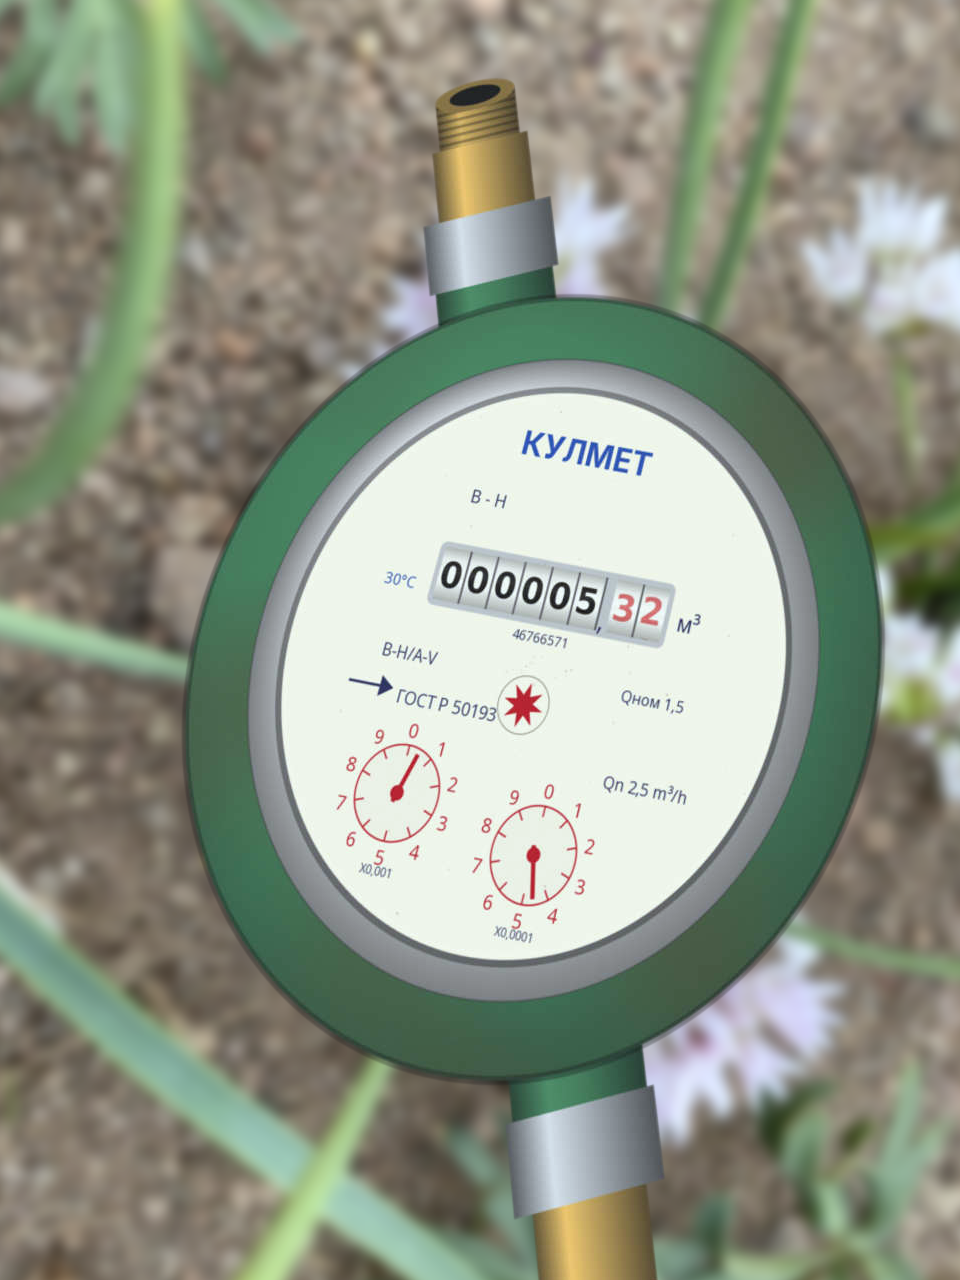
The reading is 5.3204 m³
